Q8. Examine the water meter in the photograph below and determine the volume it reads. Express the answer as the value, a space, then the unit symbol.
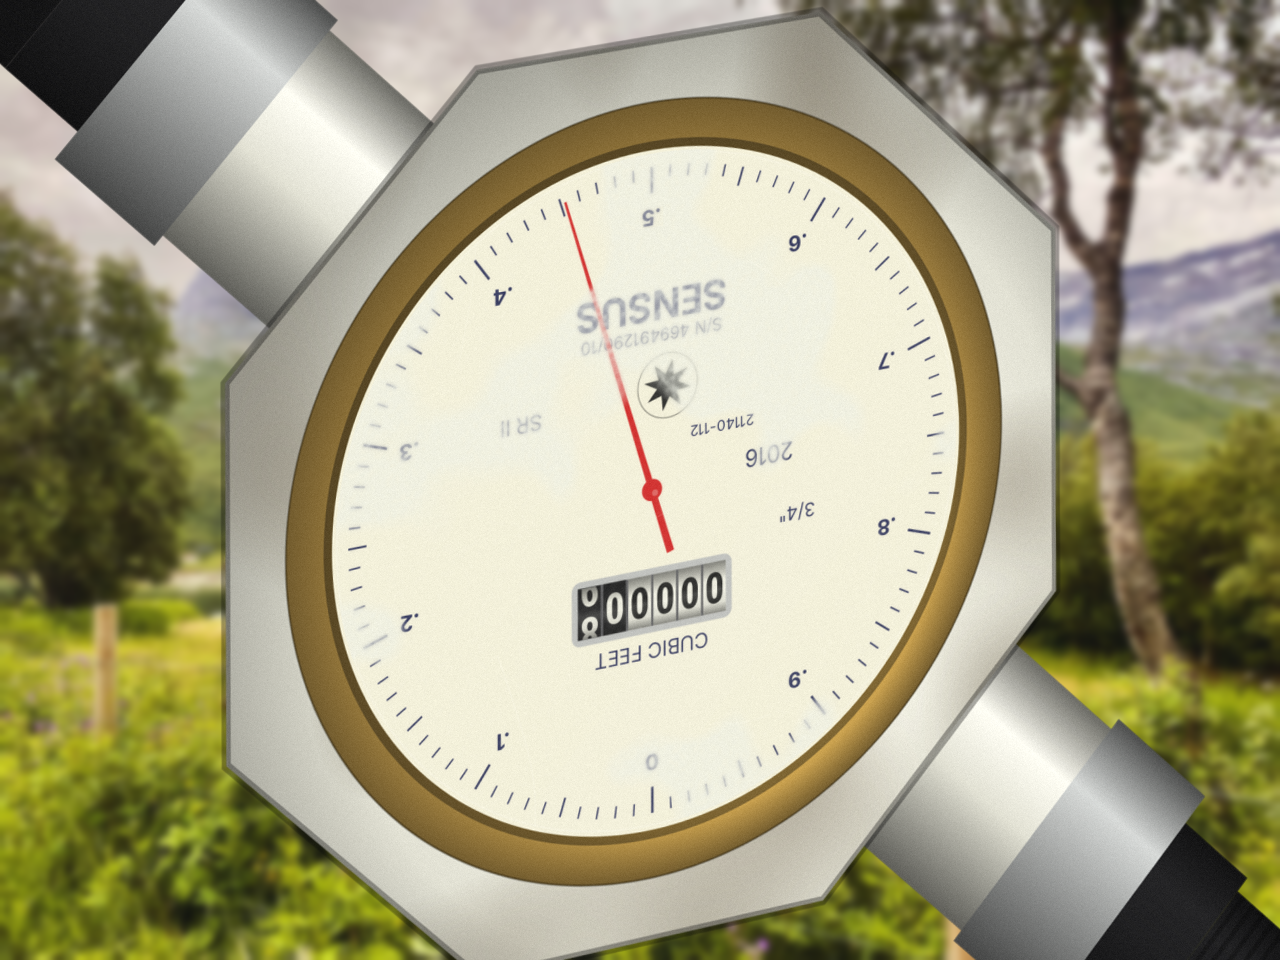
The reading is 8.45 ft³
